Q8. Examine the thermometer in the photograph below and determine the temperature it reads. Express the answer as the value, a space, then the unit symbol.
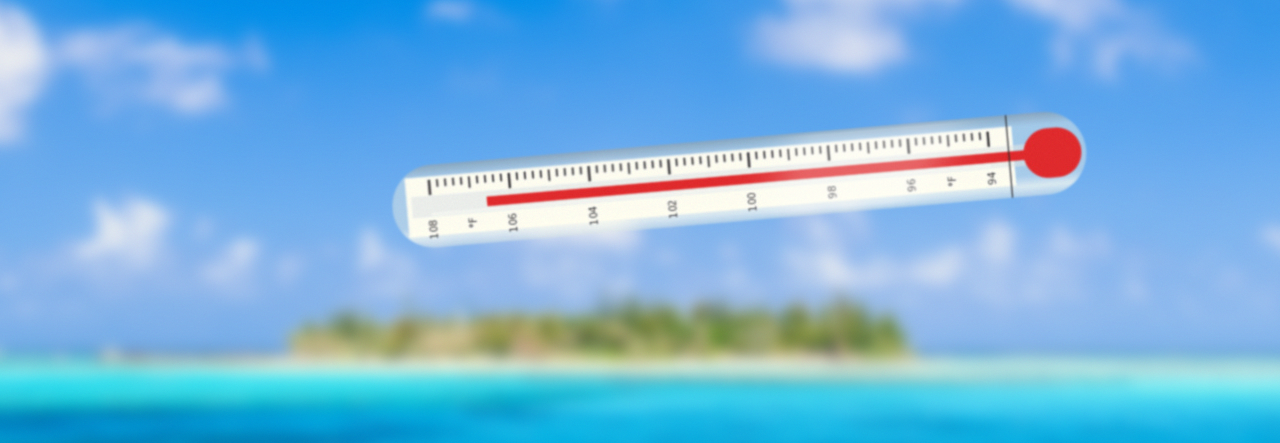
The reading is 106.6 °F
